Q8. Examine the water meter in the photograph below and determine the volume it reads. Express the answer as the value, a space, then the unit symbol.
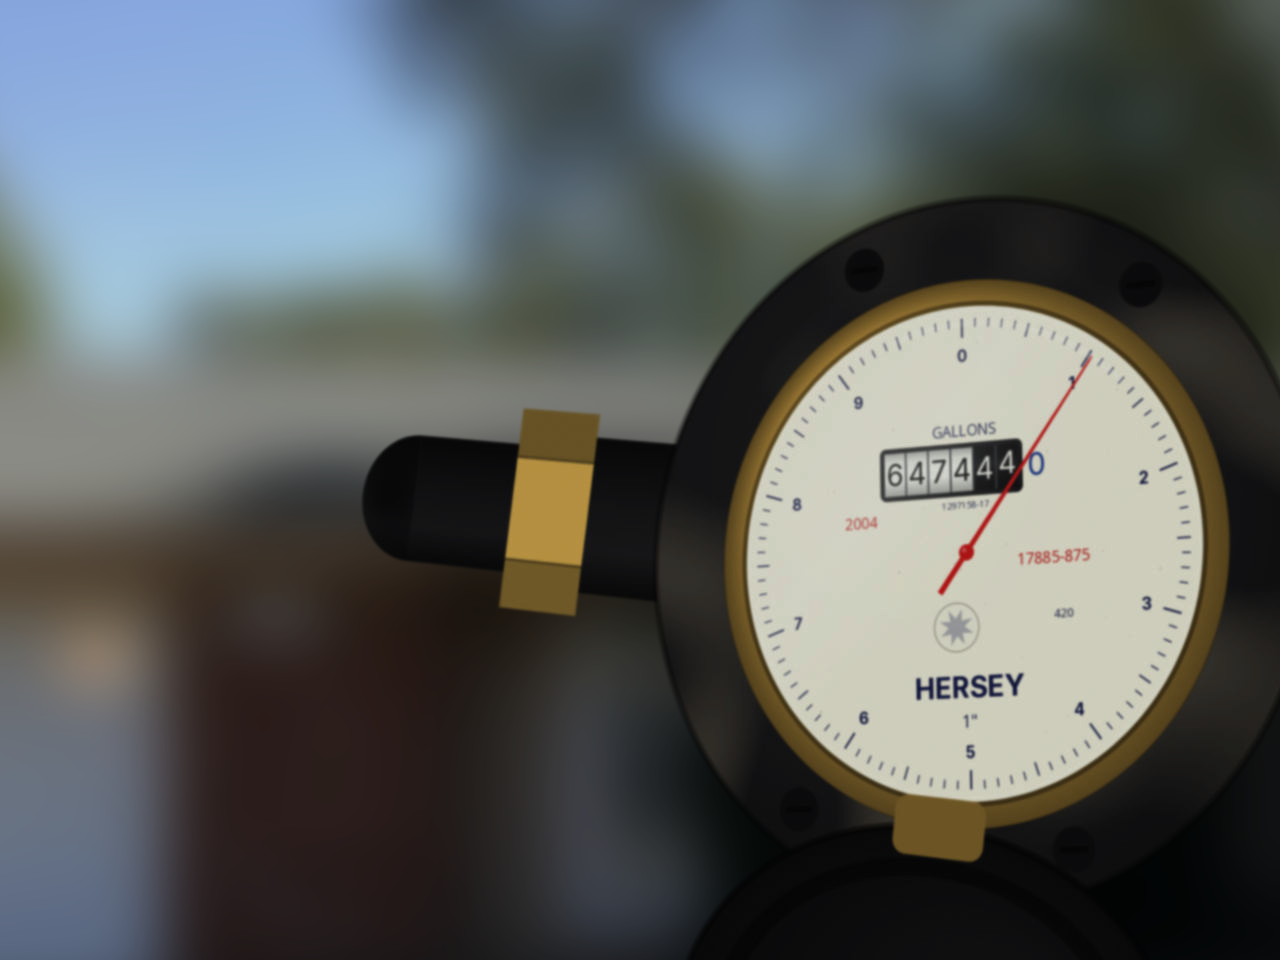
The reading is 6474441.0 gal
